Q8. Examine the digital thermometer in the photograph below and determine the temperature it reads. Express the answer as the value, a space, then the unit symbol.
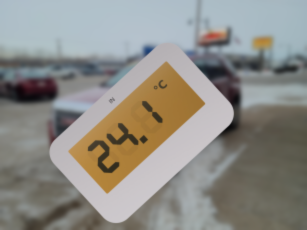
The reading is 24.1 °C
